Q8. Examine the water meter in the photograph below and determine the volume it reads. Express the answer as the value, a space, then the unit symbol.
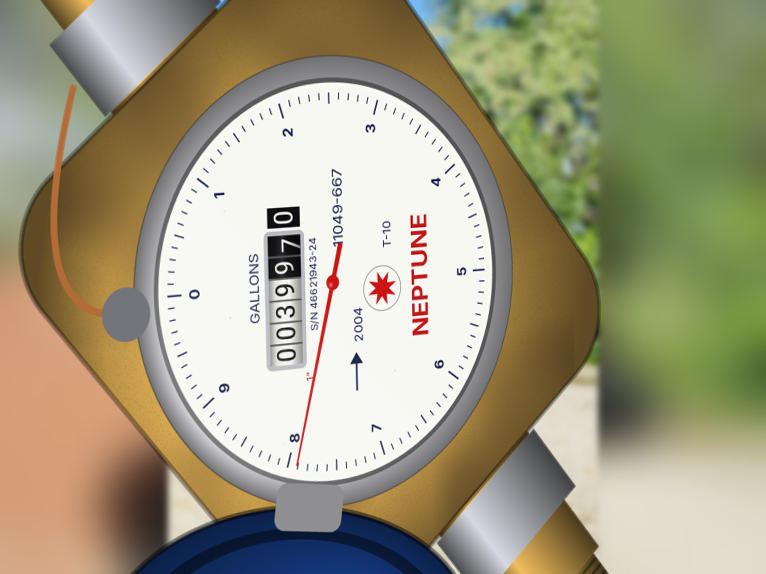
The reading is 39967.9 gal
